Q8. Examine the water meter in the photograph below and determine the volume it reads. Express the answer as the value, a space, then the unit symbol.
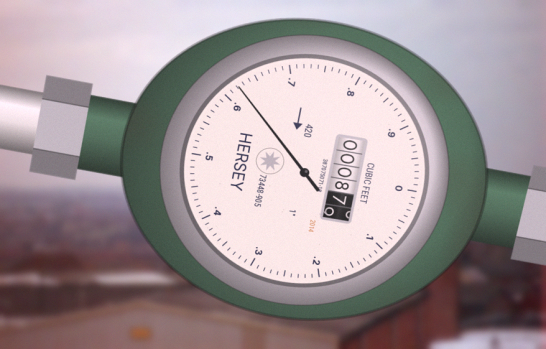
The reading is 878.62 ft³
